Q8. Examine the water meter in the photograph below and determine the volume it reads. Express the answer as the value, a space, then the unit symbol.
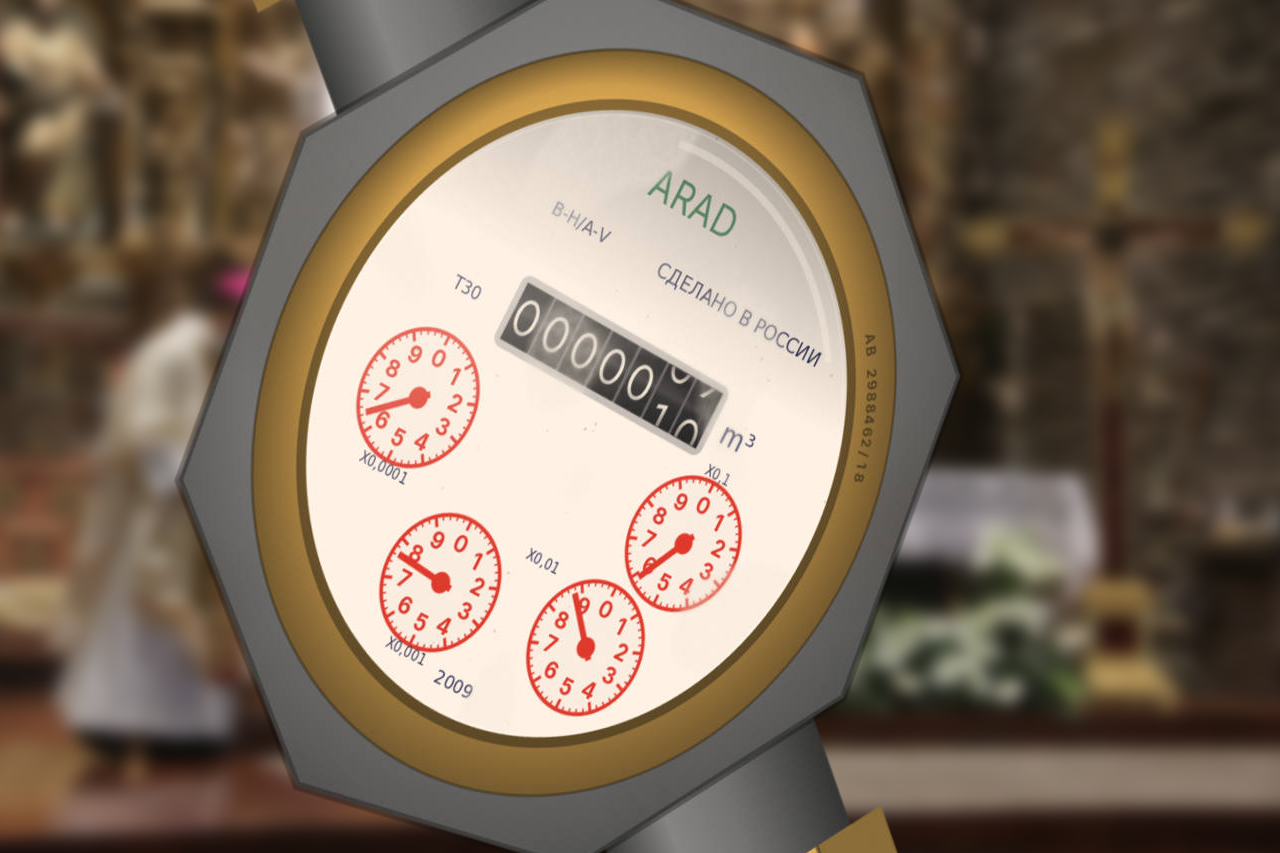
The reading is 9.5876 m³
